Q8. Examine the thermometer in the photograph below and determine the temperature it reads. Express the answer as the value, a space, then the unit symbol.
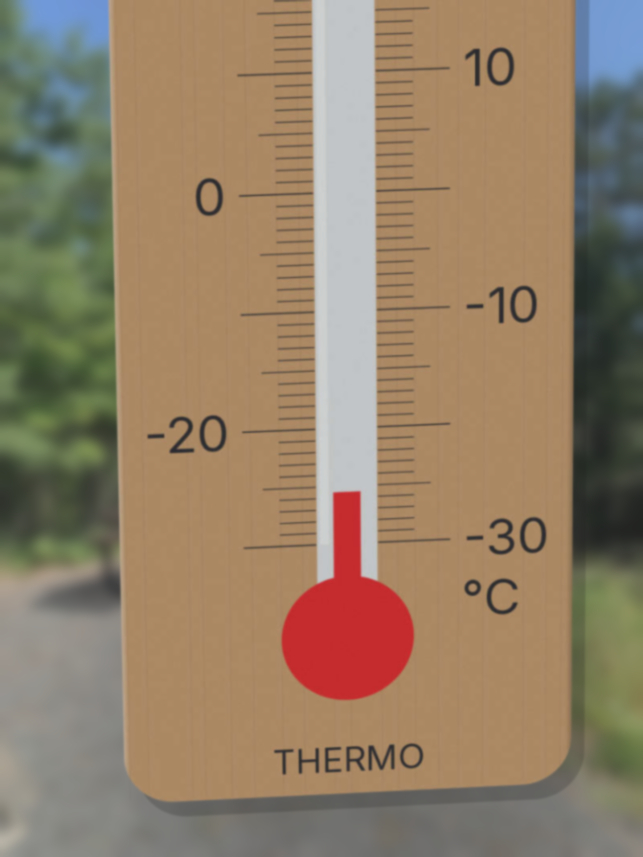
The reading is -25.5 °C
